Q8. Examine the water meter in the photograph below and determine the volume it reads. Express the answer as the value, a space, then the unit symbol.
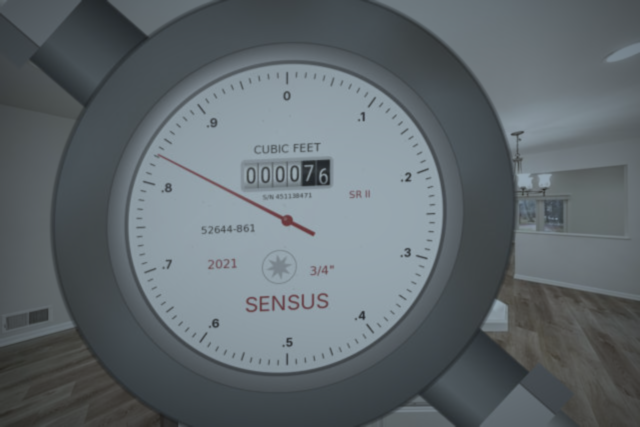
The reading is 75.83 ft³
